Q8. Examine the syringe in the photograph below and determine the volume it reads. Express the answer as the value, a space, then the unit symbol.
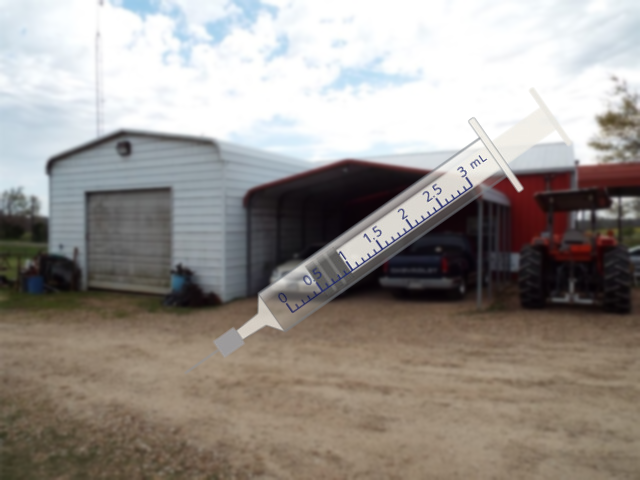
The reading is 0.5 mL
